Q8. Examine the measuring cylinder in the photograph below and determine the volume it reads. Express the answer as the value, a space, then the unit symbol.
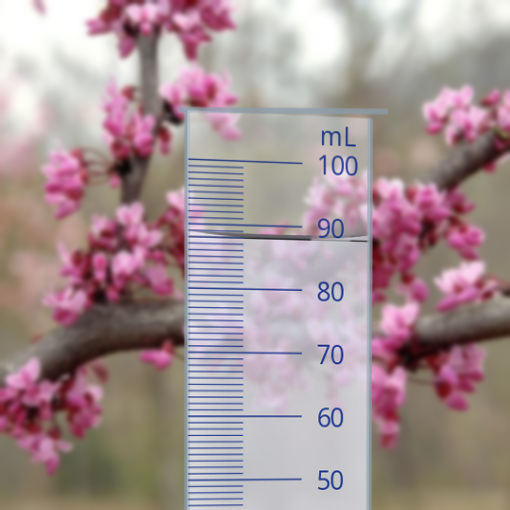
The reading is 88 mL
